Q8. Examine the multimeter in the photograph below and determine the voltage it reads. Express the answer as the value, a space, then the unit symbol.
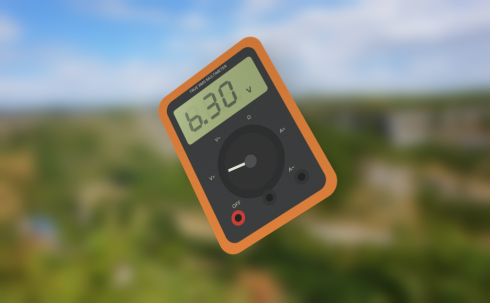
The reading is 6.30 V
